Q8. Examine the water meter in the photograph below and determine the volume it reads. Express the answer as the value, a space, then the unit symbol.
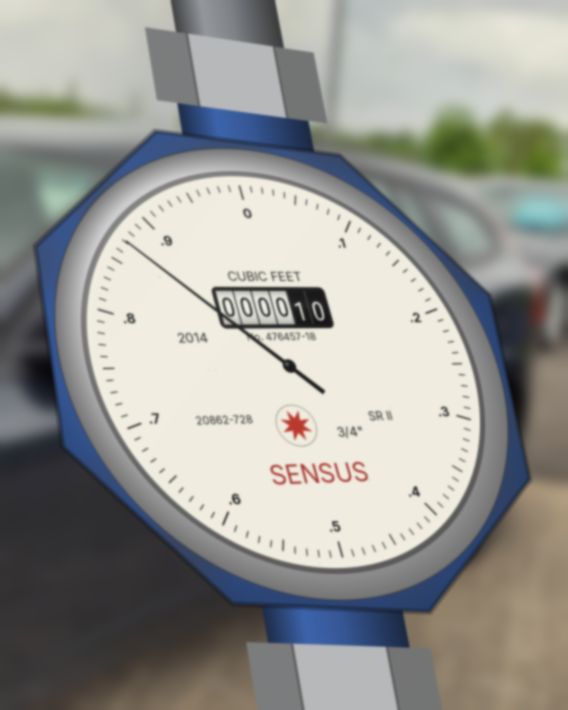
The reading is 9.87 ft³
